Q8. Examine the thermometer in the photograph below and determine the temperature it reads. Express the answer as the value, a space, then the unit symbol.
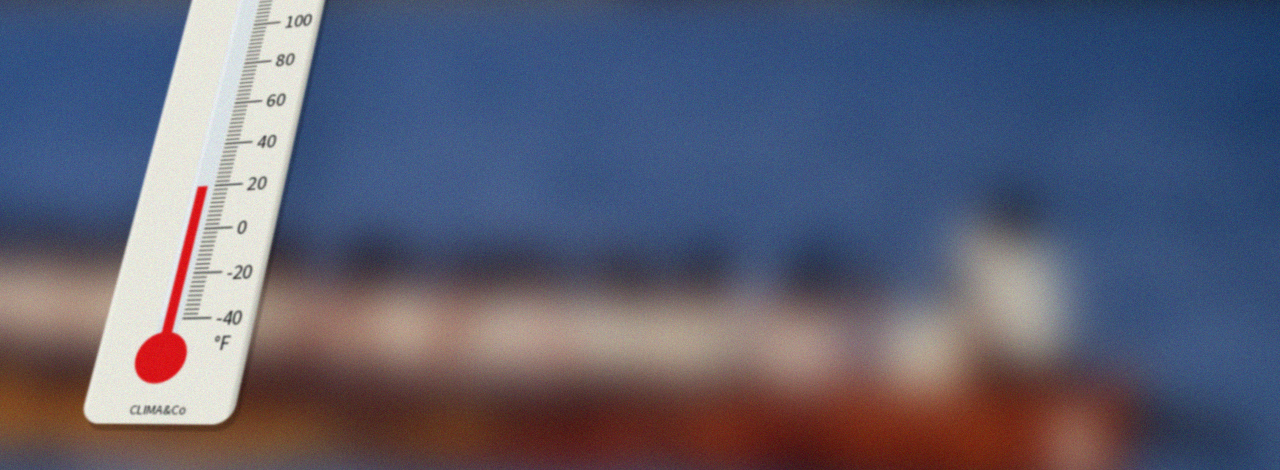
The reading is 20 °F
